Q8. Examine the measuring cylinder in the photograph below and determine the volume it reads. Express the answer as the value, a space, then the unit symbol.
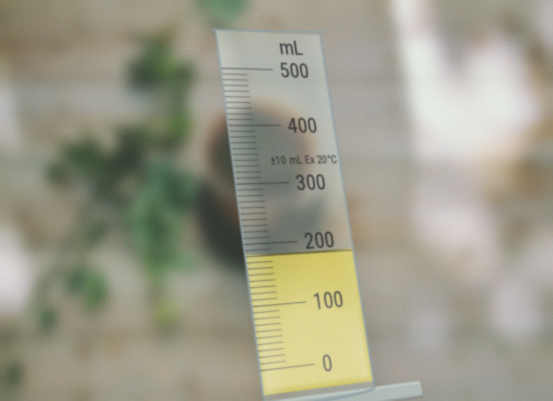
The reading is 180 mL
